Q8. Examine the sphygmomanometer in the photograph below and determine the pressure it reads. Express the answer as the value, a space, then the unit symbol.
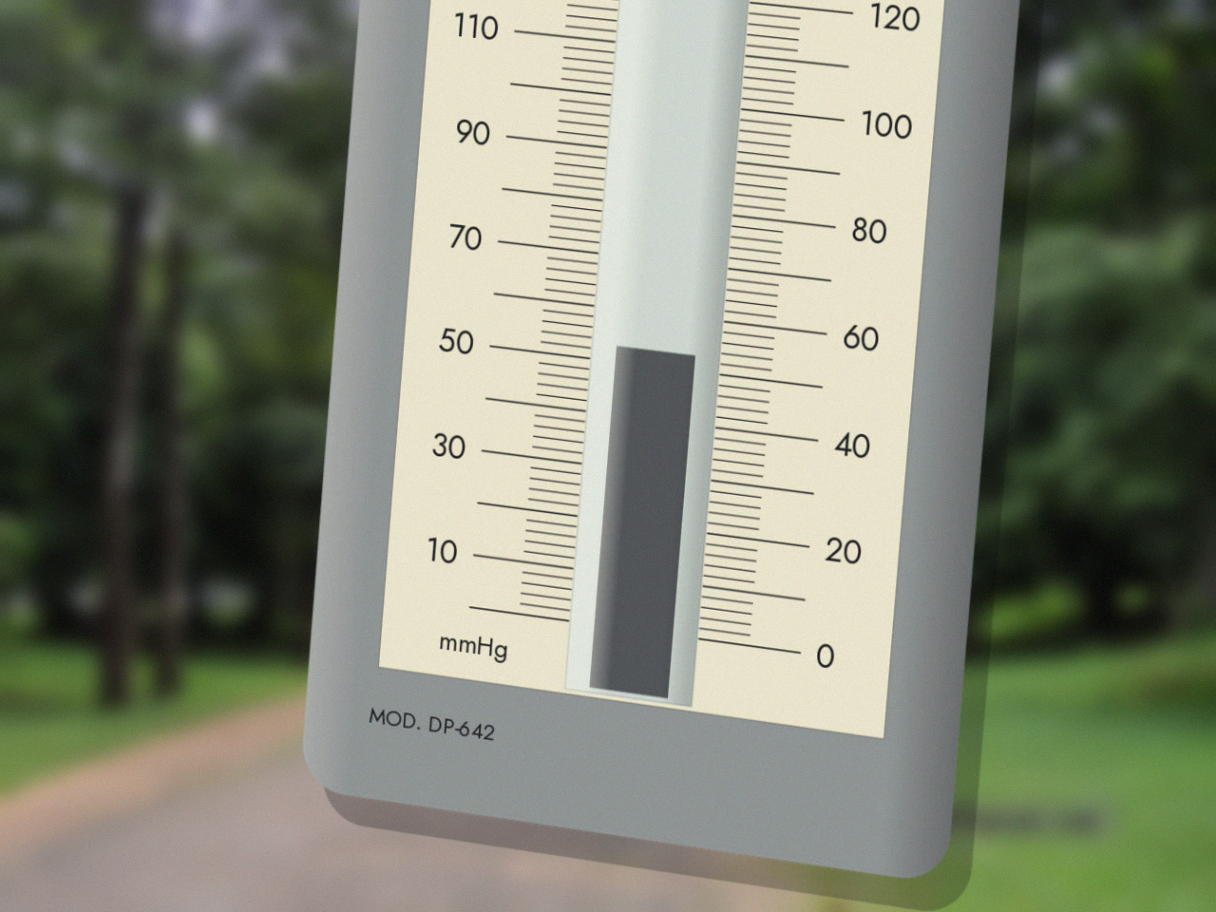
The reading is 53 mmHg
